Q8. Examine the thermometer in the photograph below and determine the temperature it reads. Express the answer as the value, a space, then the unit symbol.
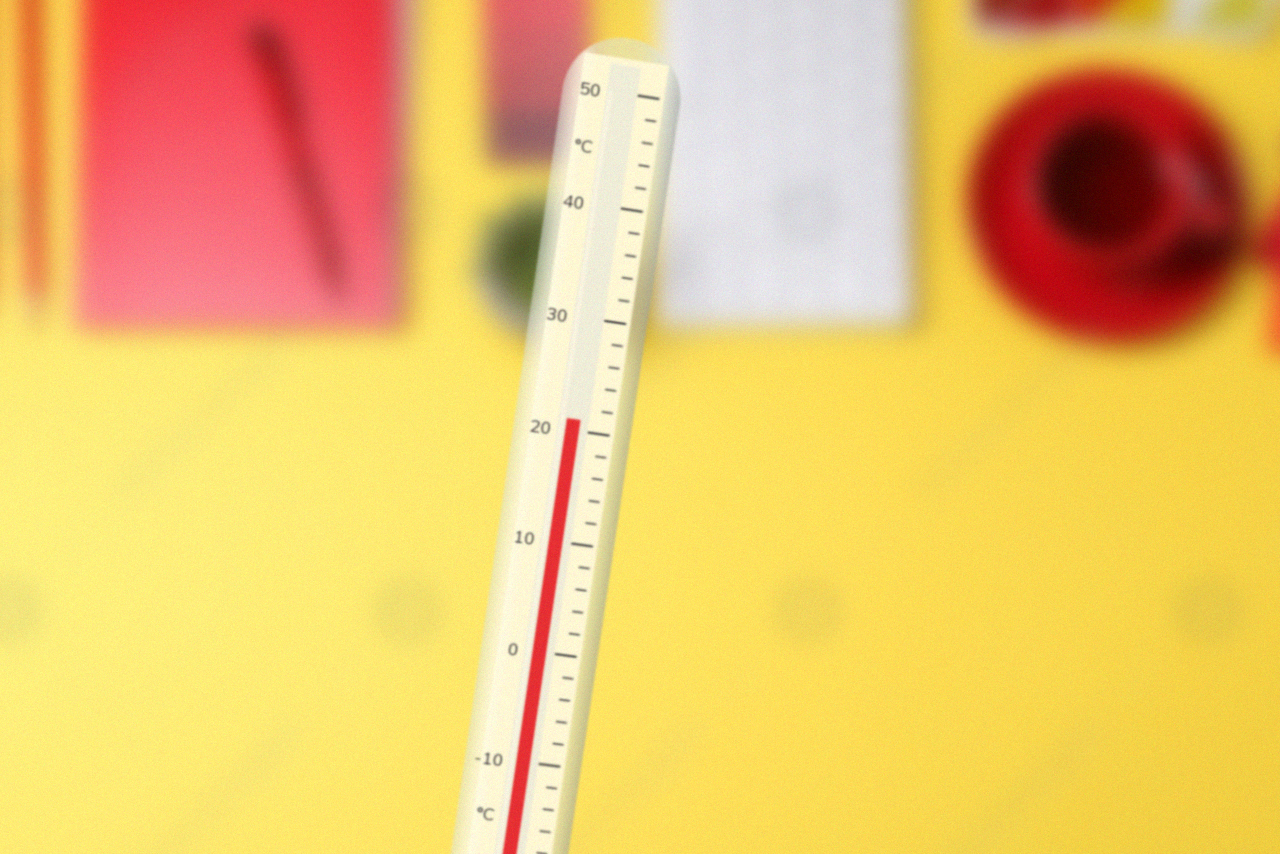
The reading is 21 °C
